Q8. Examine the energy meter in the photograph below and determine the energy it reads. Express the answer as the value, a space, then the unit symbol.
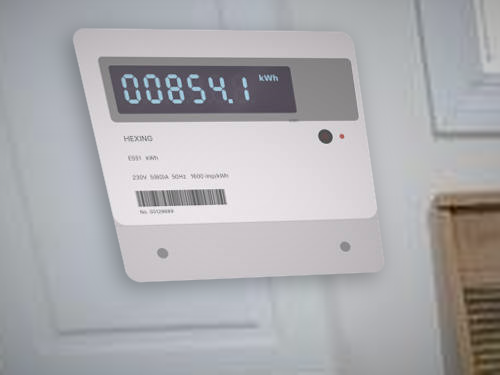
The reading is 854.1 kWh
